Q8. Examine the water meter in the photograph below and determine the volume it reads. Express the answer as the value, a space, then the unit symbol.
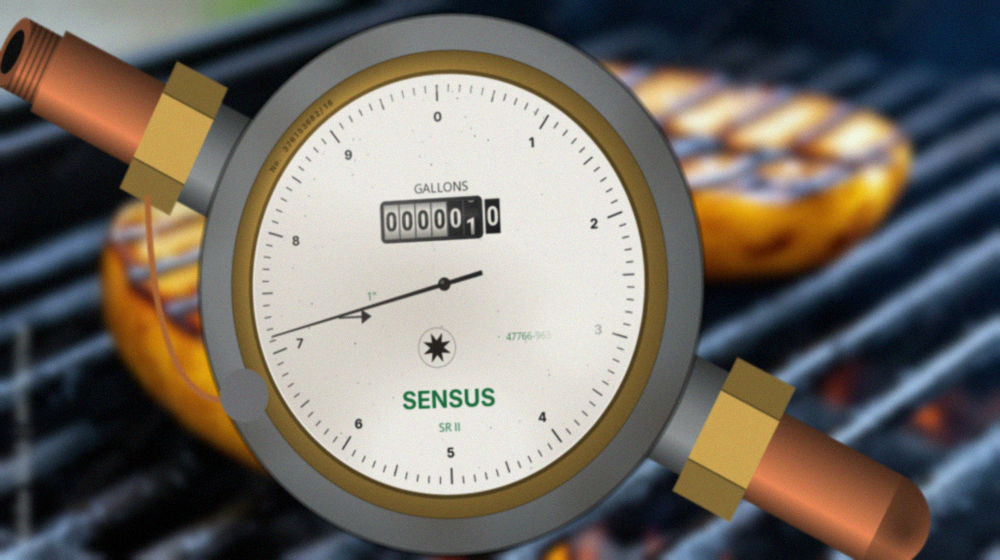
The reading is 7.1 gal
